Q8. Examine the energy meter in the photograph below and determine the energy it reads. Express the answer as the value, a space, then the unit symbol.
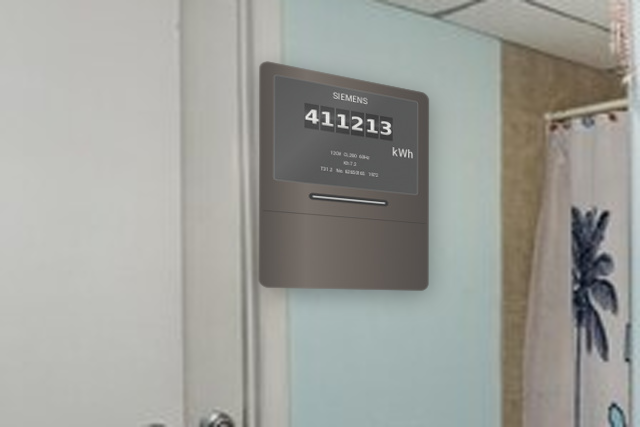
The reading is 411213 kWh
